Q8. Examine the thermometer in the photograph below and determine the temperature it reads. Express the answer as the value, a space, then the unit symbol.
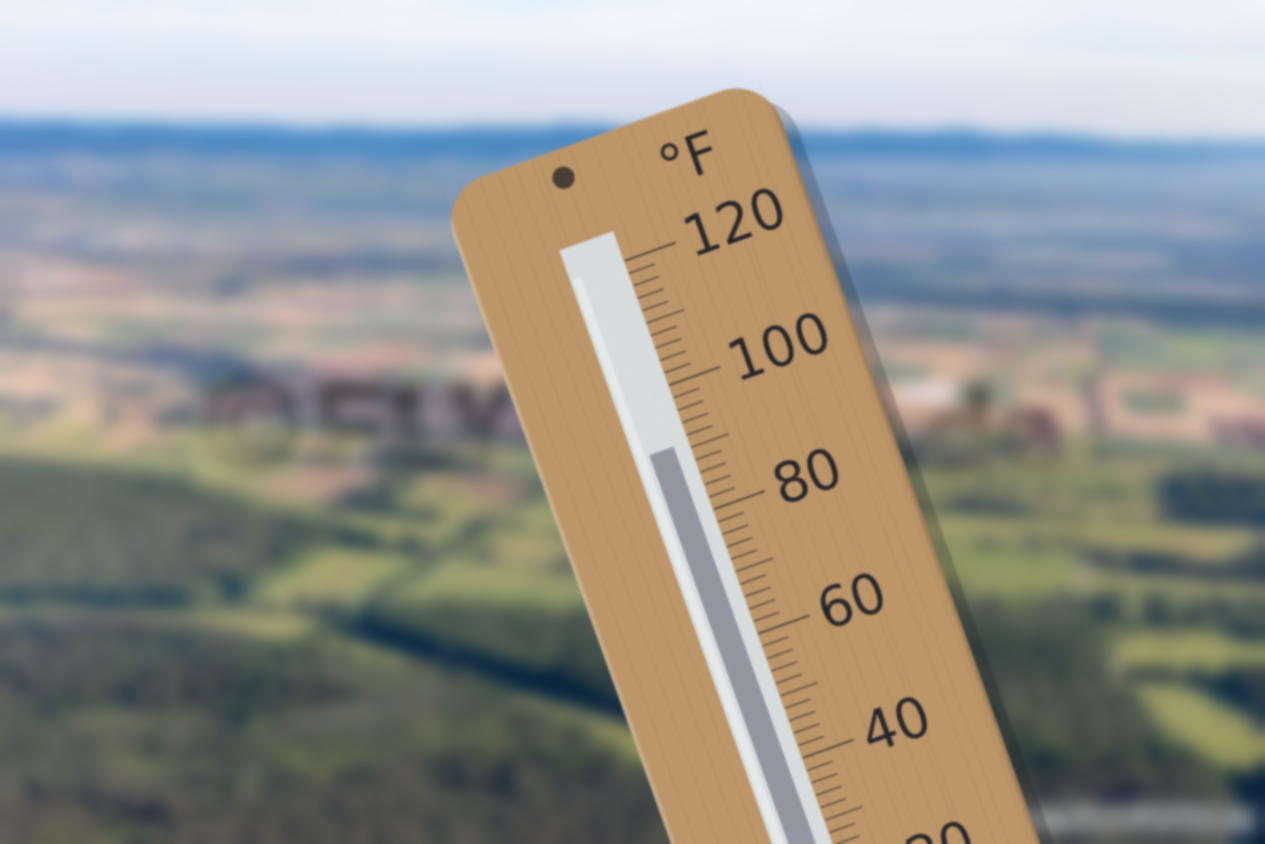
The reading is 91 °F
